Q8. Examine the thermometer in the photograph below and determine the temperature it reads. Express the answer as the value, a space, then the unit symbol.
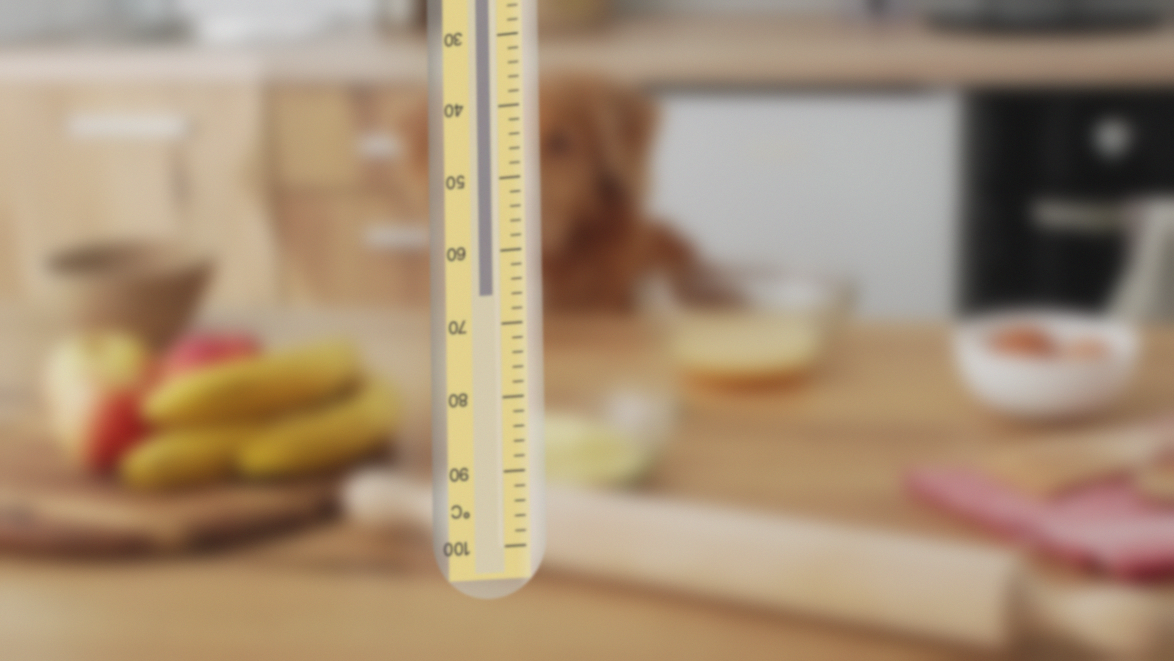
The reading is 66 °C
